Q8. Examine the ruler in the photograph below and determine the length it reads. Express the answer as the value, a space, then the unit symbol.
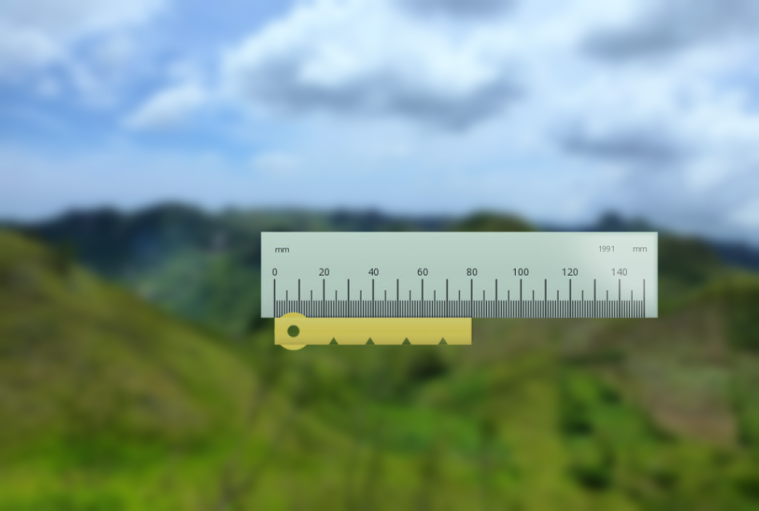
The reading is 80 mm
